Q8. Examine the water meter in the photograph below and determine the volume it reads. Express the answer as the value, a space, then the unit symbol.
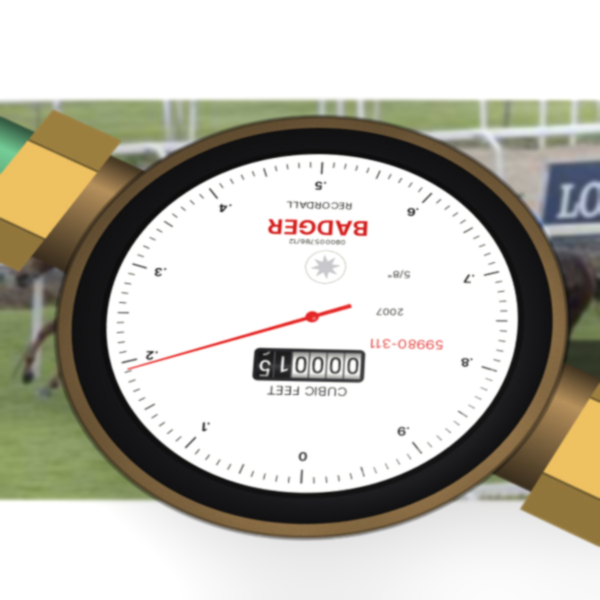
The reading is 15.19 ft³
